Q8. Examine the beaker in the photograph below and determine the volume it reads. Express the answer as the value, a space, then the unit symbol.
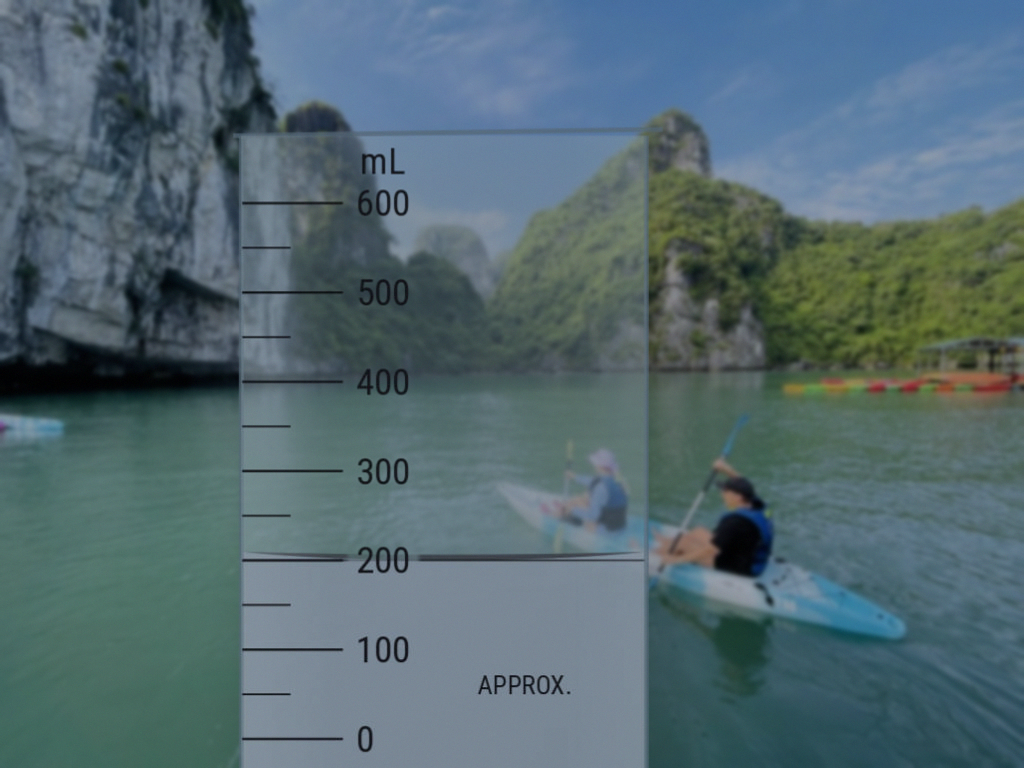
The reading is 200 mL
